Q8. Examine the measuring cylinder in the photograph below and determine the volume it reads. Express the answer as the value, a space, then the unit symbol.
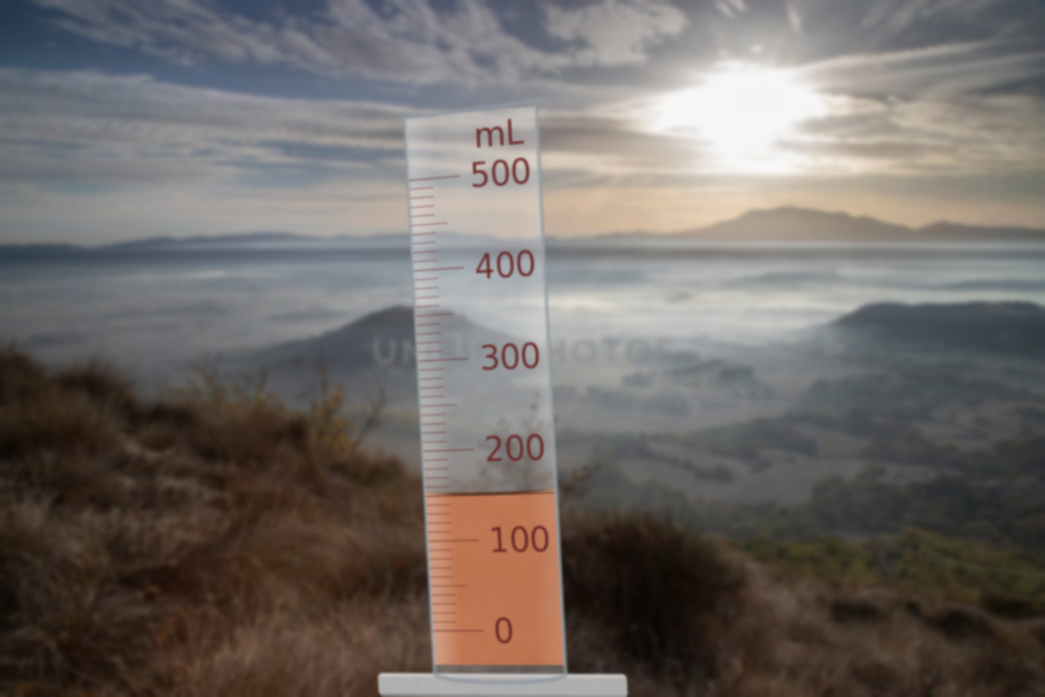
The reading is 150 mL
